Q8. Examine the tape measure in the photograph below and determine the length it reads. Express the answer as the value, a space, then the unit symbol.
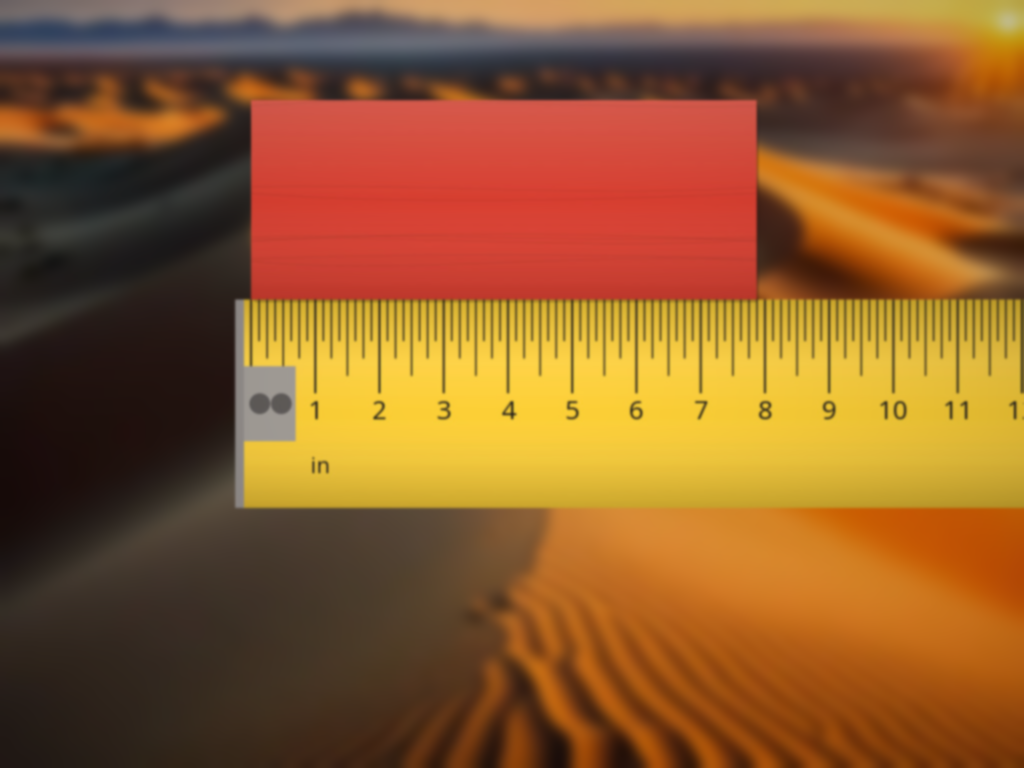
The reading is 7.875 in
